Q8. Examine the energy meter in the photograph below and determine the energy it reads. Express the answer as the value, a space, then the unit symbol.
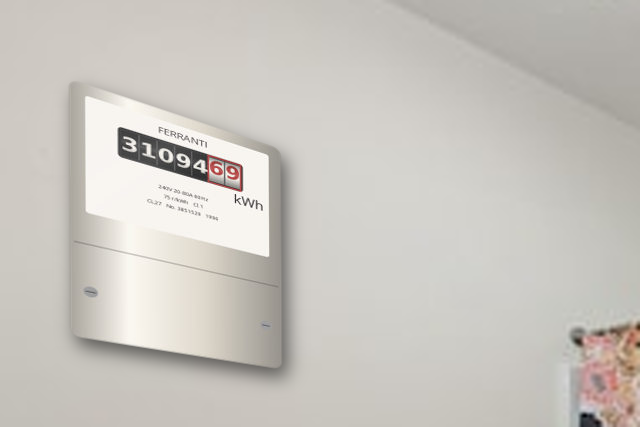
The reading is 31094.69 kWh
